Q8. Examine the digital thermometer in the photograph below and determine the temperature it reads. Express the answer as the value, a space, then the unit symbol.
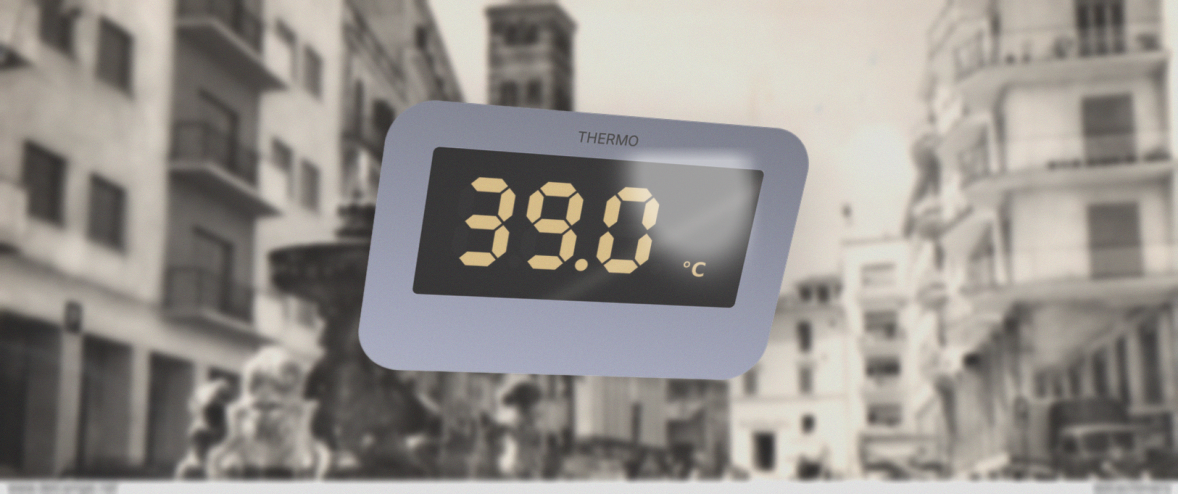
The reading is 39.0 °C
